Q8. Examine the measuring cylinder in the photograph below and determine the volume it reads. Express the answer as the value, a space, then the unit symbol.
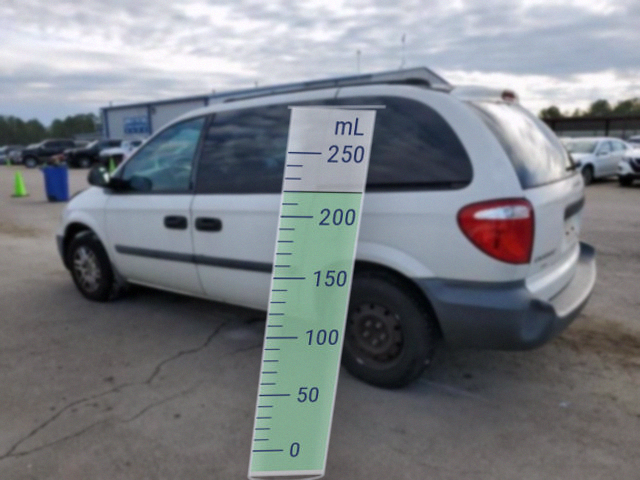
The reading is 220 mL
